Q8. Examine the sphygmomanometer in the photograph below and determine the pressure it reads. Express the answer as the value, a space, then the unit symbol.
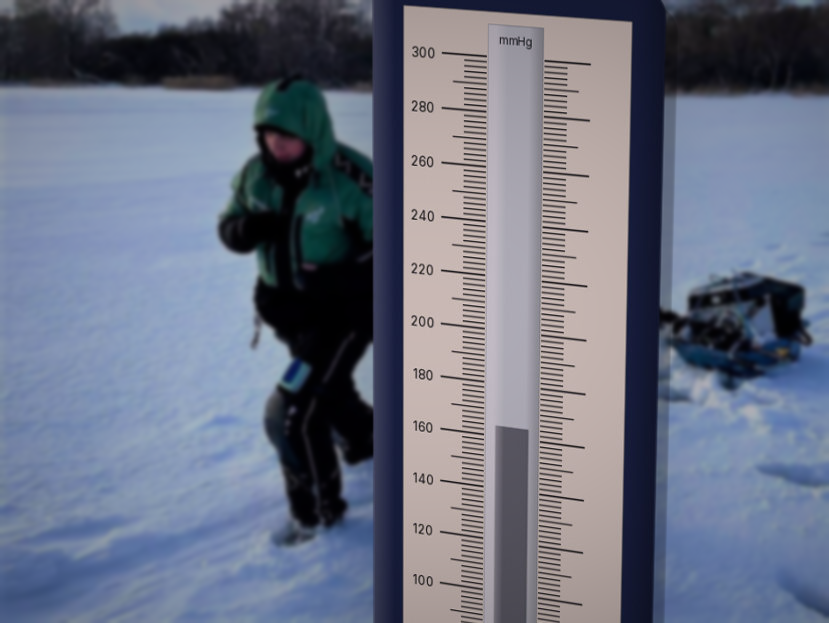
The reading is 164 mmHg
